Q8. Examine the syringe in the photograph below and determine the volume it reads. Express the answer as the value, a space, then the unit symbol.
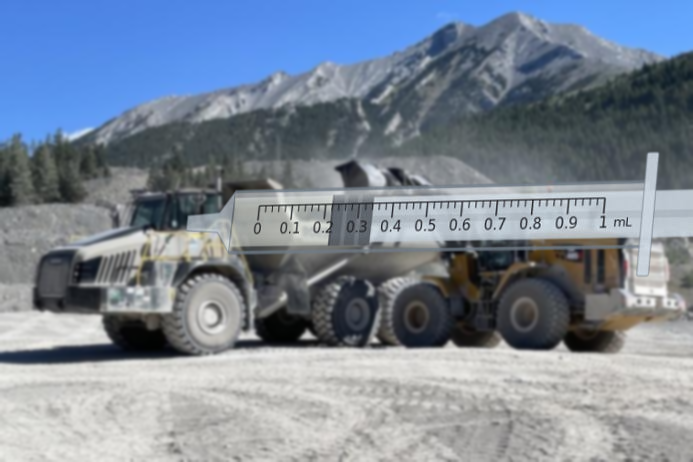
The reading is 0.22 mL
